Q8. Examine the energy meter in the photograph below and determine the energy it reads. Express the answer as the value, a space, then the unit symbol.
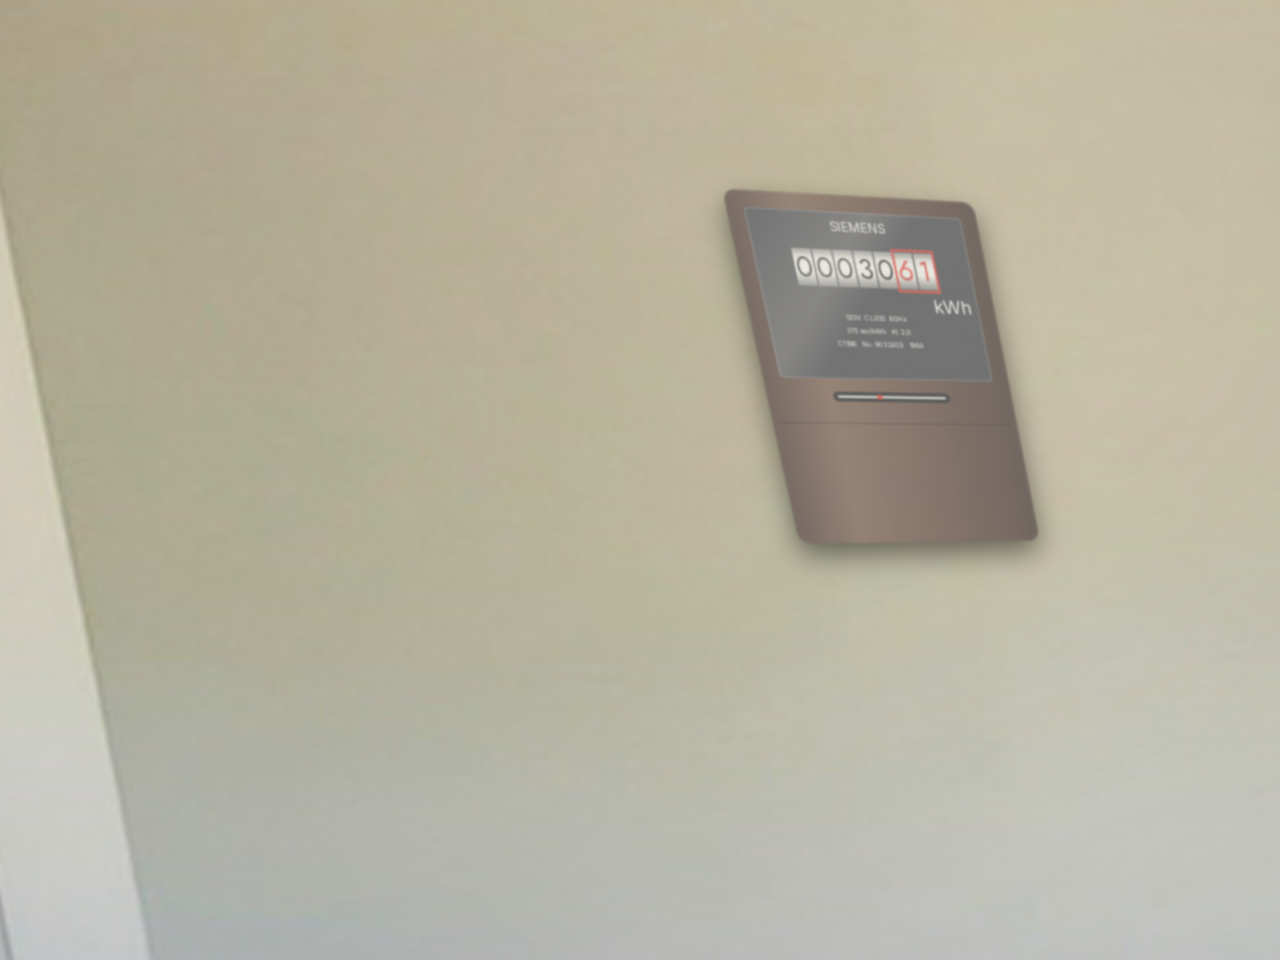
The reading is 30.61 kWh
